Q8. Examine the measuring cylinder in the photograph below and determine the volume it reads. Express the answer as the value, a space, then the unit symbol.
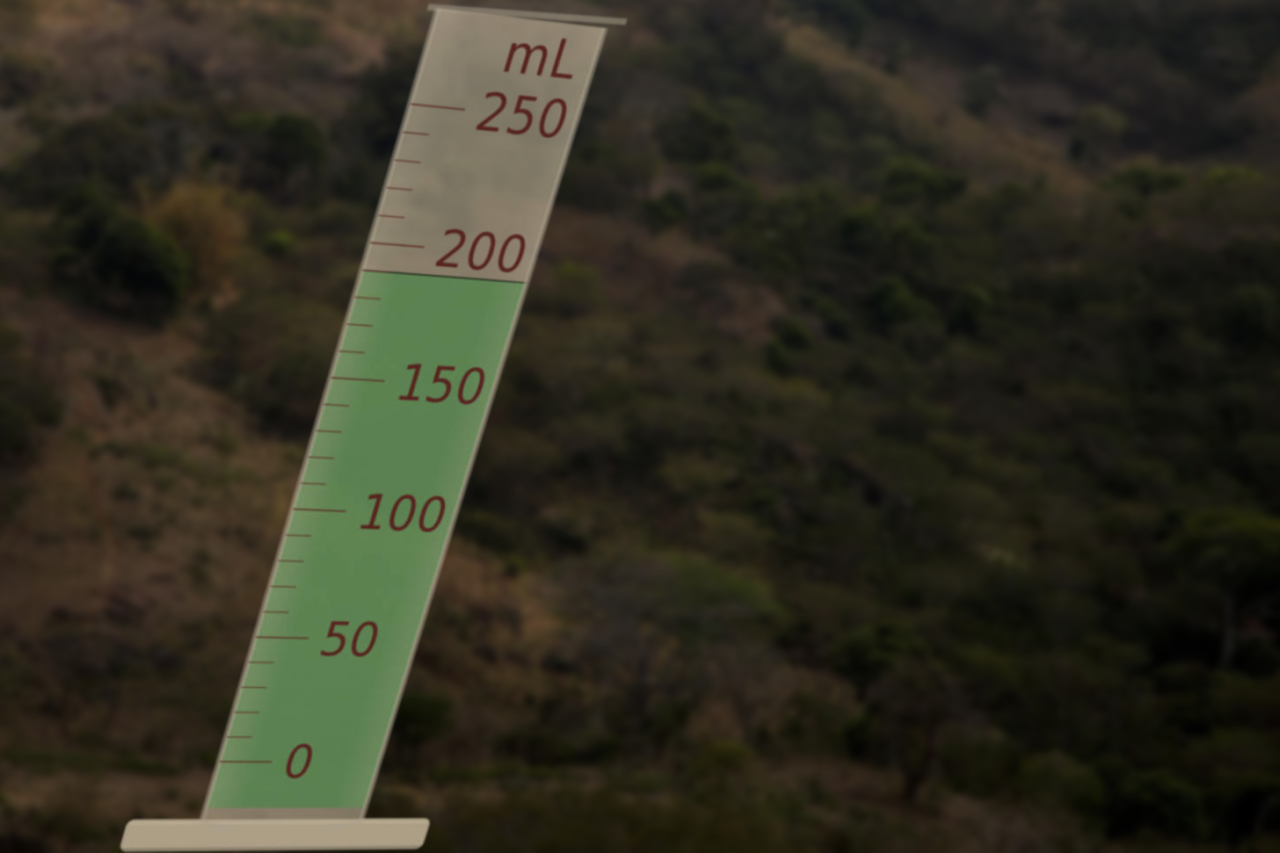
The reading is 190 mL
